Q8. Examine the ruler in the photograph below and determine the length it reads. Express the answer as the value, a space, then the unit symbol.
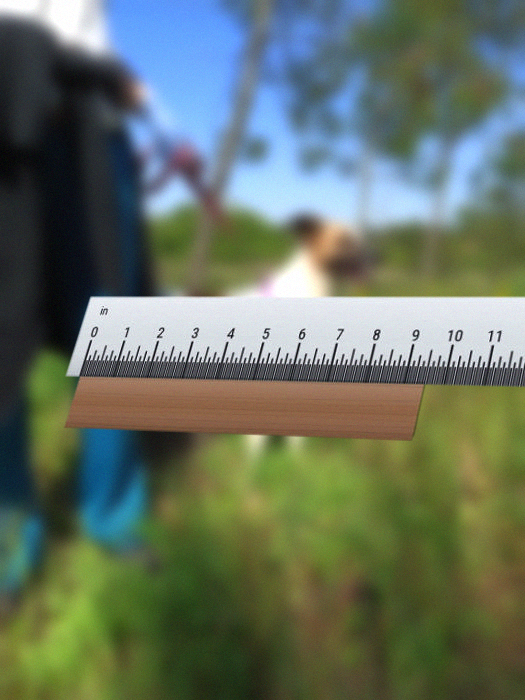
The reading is 9.5 in
